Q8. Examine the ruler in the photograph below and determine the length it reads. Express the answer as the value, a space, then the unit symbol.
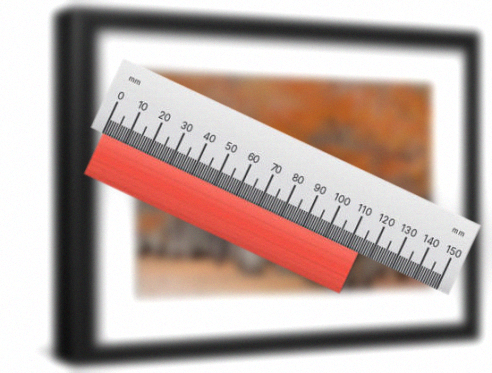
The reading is 115 mm
